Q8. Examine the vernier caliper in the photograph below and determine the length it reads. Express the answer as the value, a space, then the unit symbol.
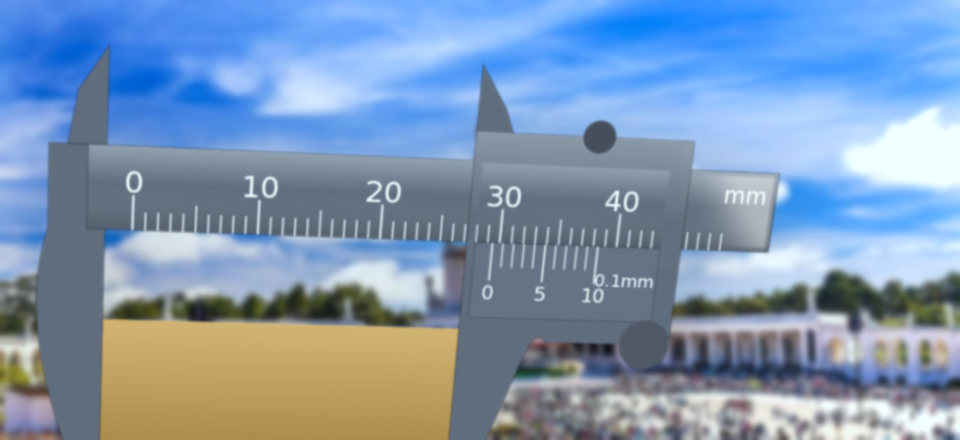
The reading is 29.4 mm
